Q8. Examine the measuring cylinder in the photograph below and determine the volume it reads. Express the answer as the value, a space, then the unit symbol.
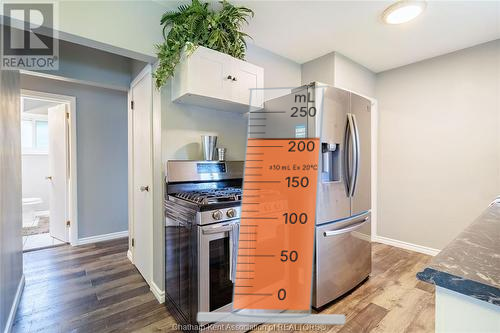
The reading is 210 mL
